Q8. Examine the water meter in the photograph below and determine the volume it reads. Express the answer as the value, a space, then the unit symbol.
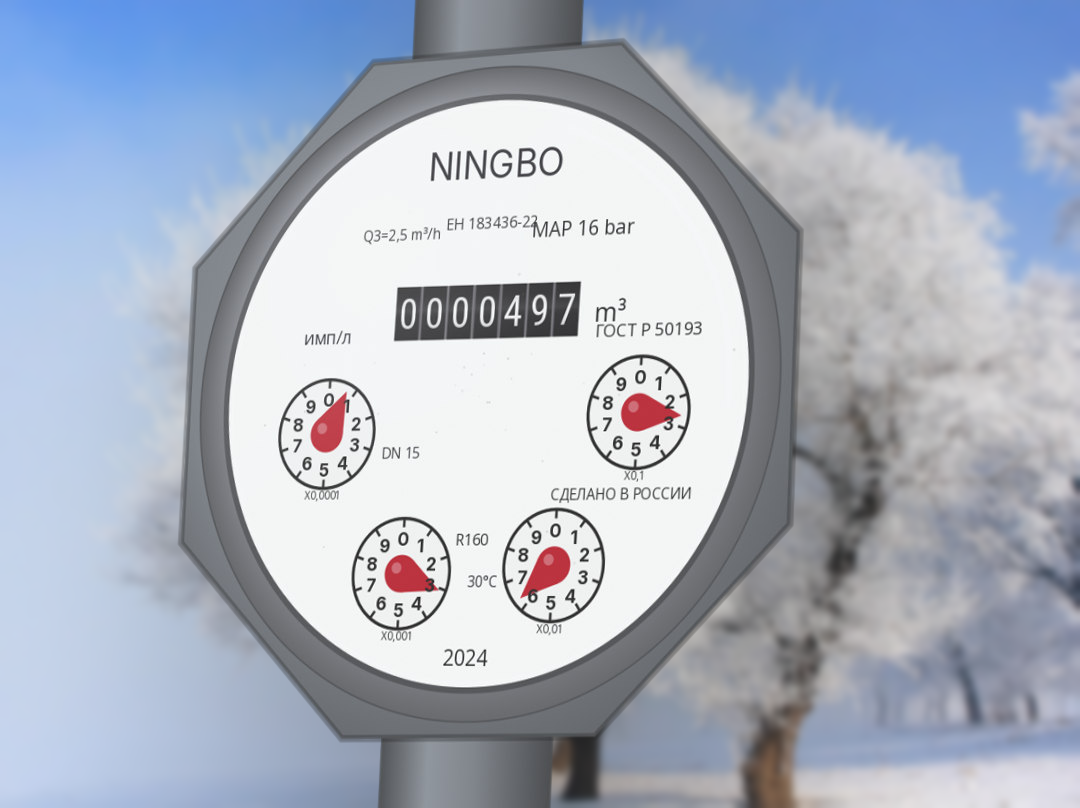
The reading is 497.2630 m³
